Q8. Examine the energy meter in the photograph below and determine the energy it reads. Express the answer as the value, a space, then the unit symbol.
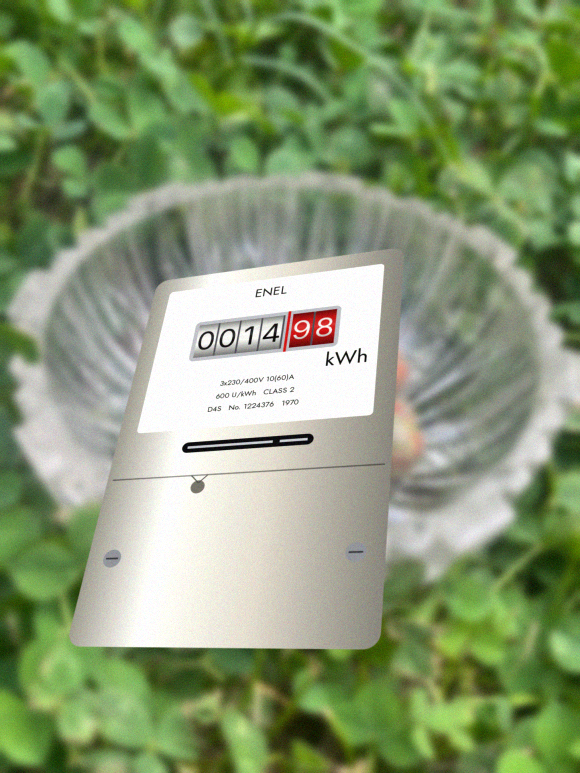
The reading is 14.98 kWh
